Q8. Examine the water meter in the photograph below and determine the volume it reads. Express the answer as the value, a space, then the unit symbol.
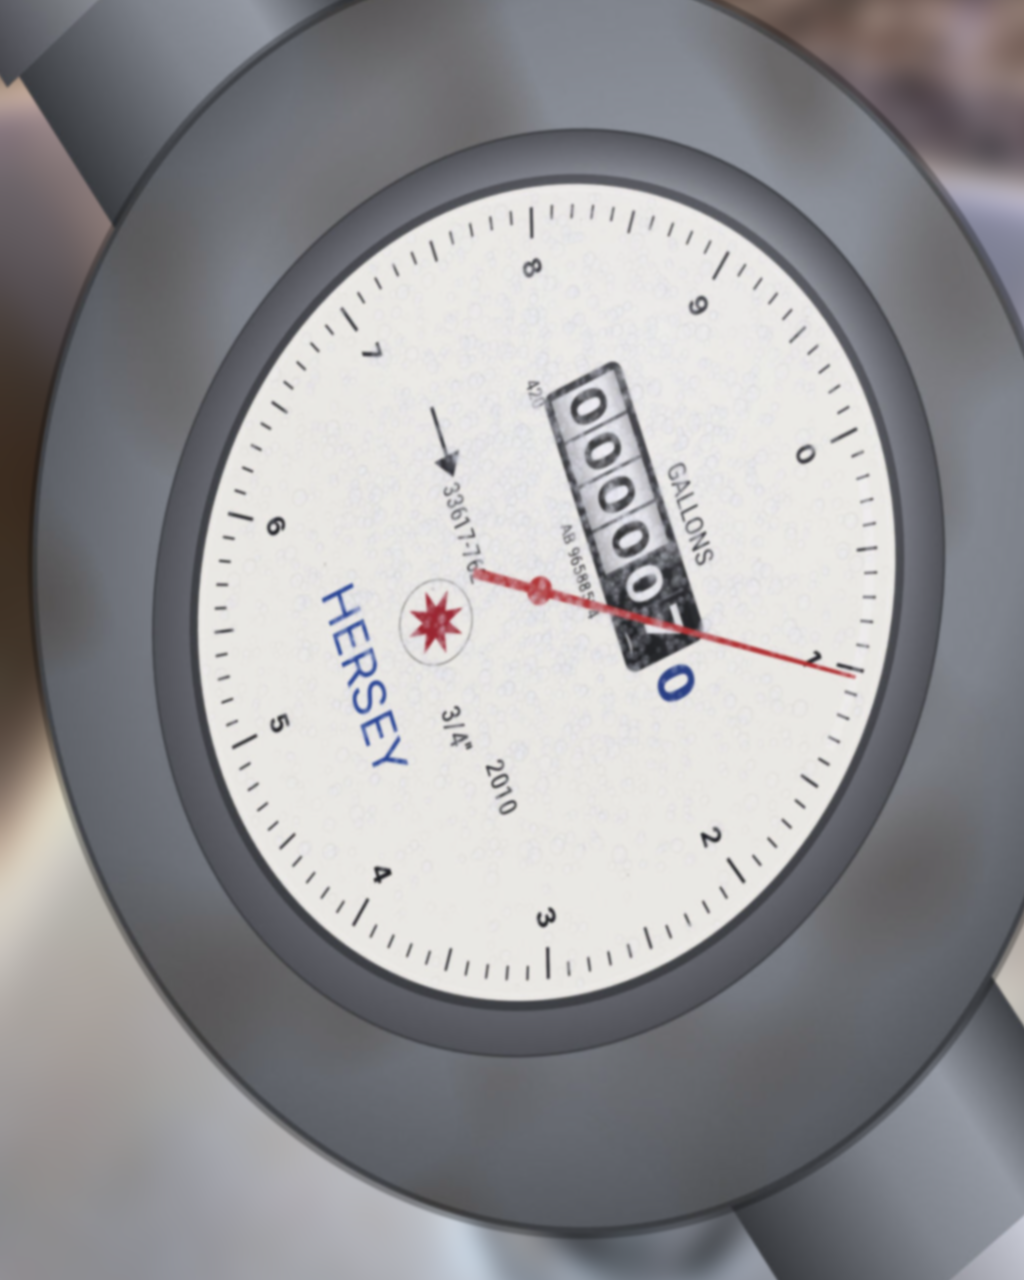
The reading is 71.0 gal
